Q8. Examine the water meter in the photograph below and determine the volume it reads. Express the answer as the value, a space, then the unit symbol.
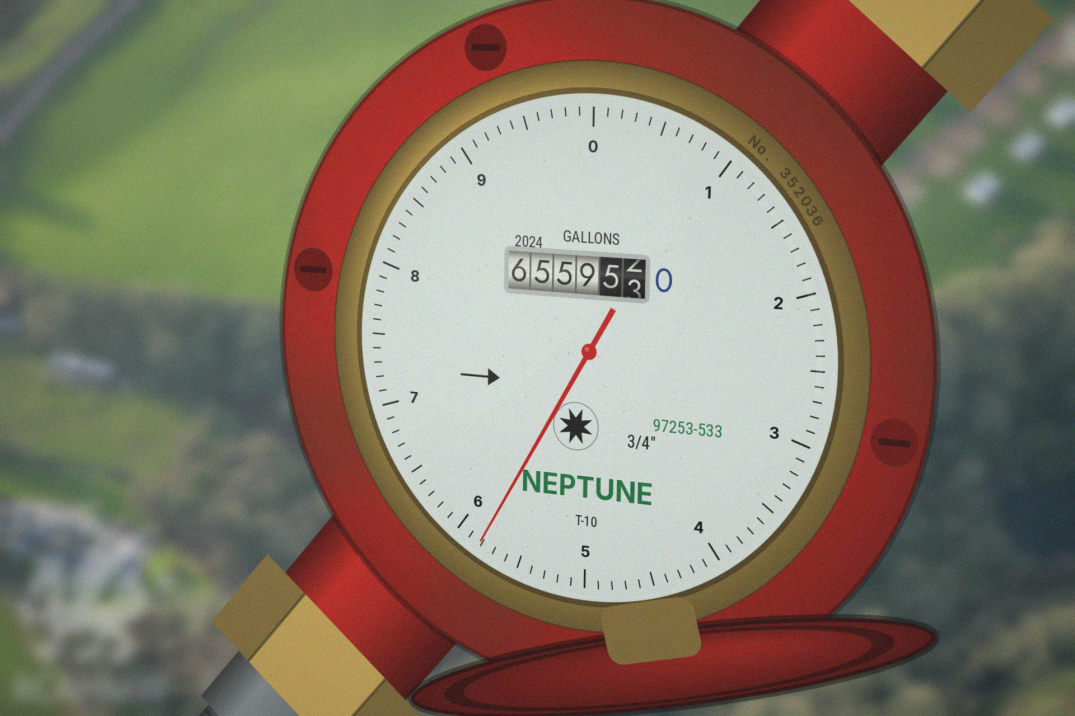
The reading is 6559525.8 gal
